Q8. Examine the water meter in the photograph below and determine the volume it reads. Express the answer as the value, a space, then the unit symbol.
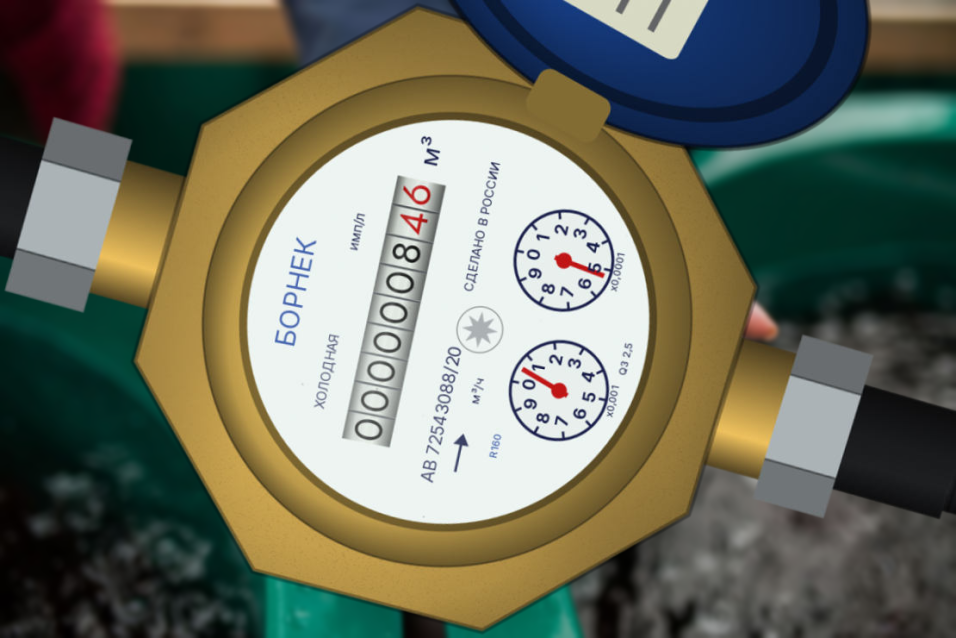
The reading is 8.4605 m³
